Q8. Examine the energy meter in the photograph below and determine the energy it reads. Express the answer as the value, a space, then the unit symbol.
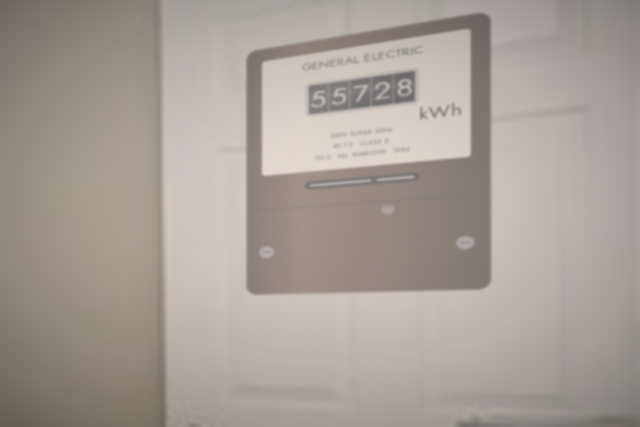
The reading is 55728 kWh
